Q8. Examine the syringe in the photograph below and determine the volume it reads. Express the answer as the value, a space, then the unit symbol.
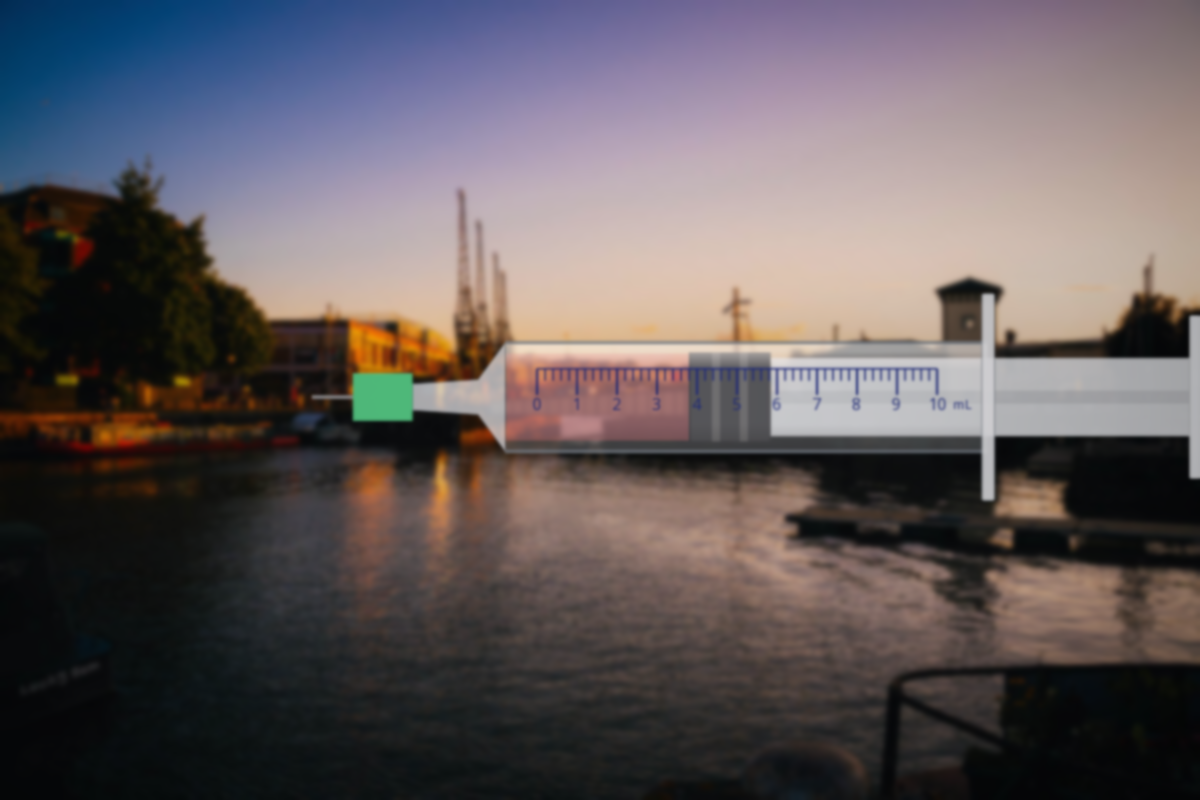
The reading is 3.8 mL
